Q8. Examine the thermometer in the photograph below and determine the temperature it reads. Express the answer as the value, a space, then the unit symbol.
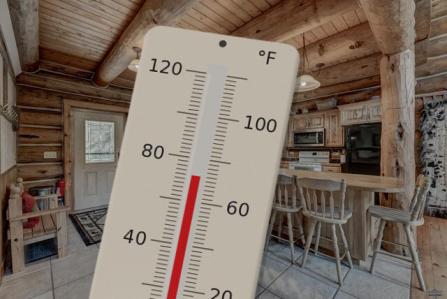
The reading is 72 °F
